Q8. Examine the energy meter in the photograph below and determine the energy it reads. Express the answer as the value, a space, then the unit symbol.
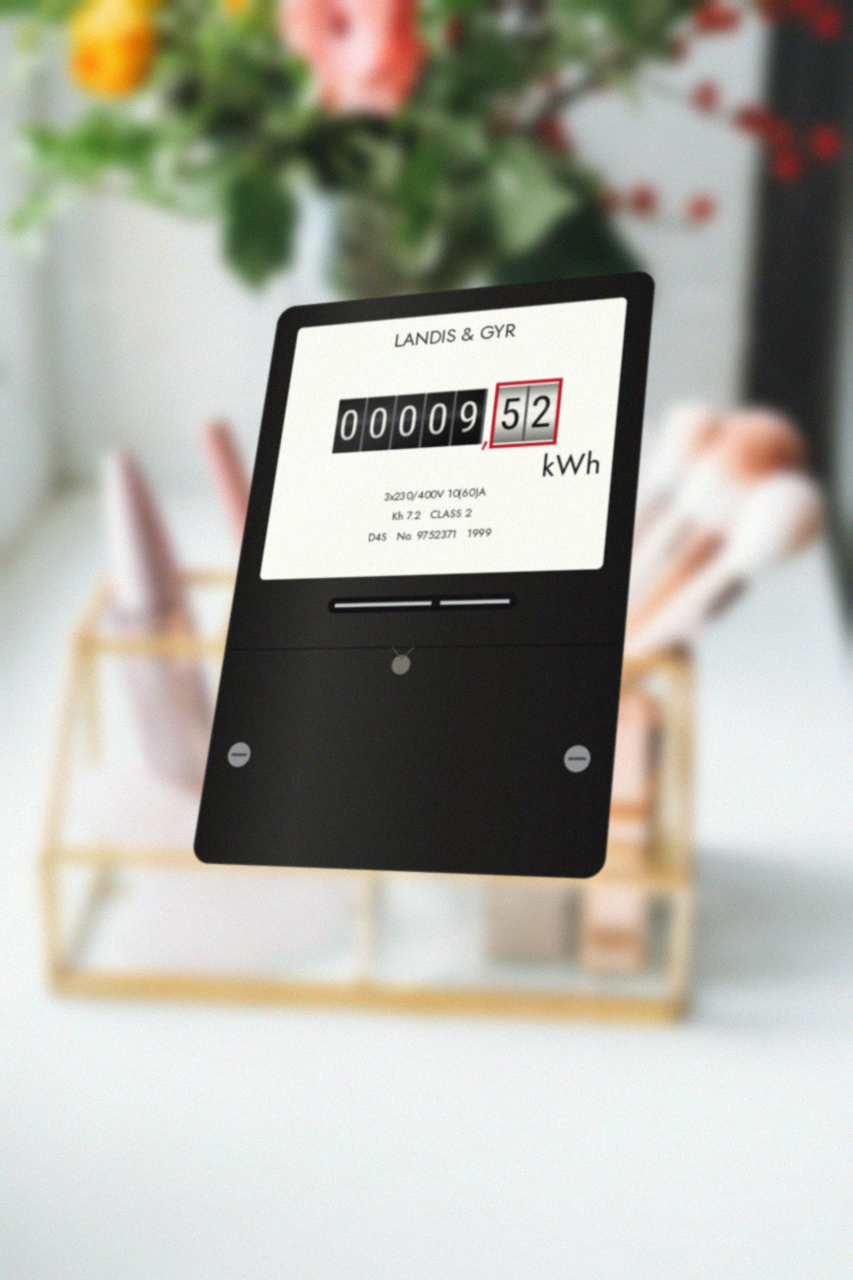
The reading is 9.52 kWh
